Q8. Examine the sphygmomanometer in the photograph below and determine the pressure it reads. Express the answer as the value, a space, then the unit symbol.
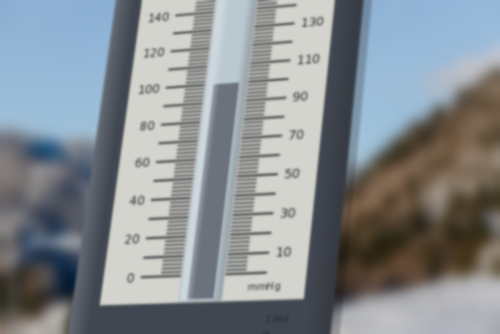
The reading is 100 mmHg
